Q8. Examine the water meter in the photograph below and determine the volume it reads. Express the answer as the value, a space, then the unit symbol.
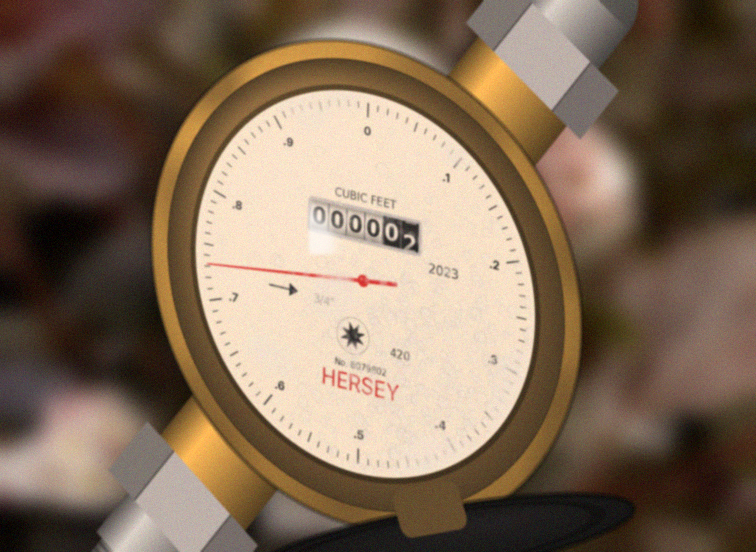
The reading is 1.73 ft³
